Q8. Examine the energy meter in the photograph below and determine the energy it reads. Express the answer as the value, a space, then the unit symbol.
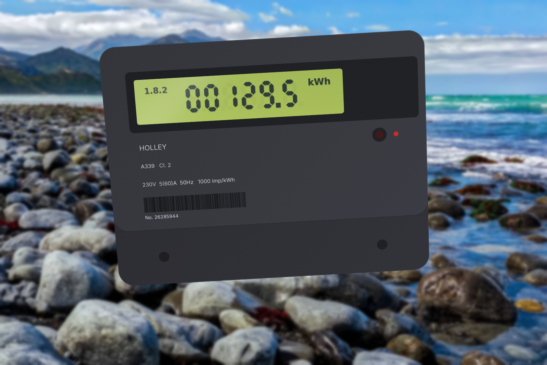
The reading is 129.5 kWh
